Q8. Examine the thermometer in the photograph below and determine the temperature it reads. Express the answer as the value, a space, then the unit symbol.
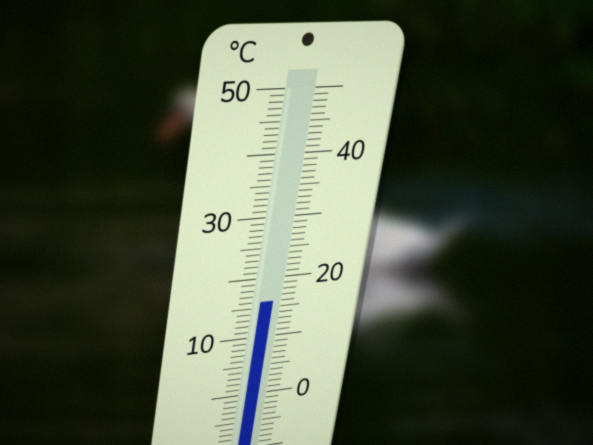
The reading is 16 °C
